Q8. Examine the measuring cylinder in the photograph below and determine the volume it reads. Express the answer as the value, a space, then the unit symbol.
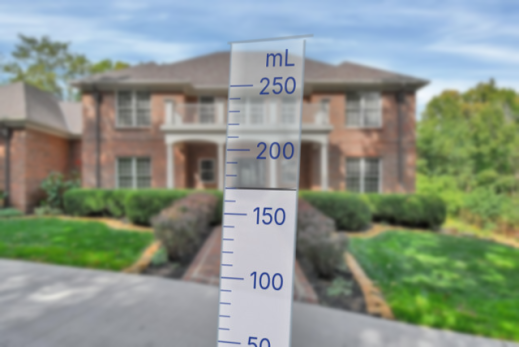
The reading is 170 mL
